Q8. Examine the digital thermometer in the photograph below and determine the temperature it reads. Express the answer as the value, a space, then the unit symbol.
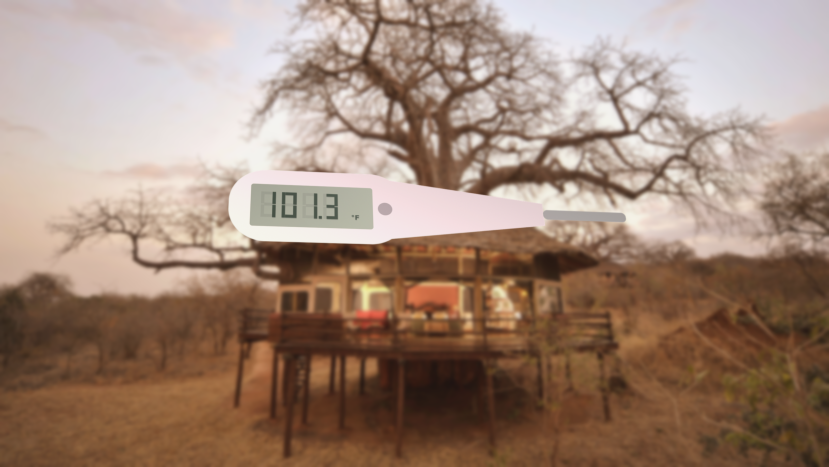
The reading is 101.3 °F
